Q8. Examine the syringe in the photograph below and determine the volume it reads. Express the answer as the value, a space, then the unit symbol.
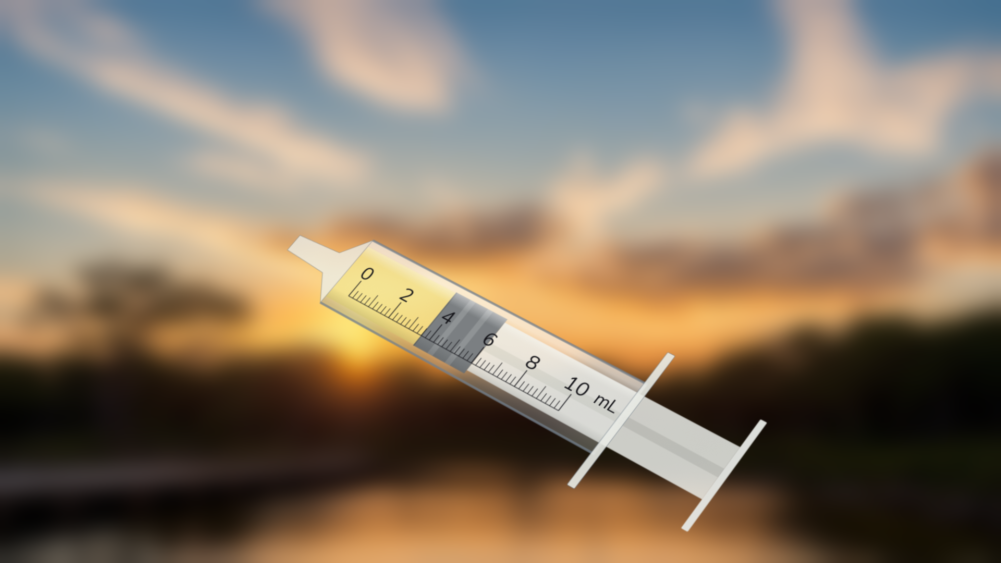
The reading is 3.6 mL
